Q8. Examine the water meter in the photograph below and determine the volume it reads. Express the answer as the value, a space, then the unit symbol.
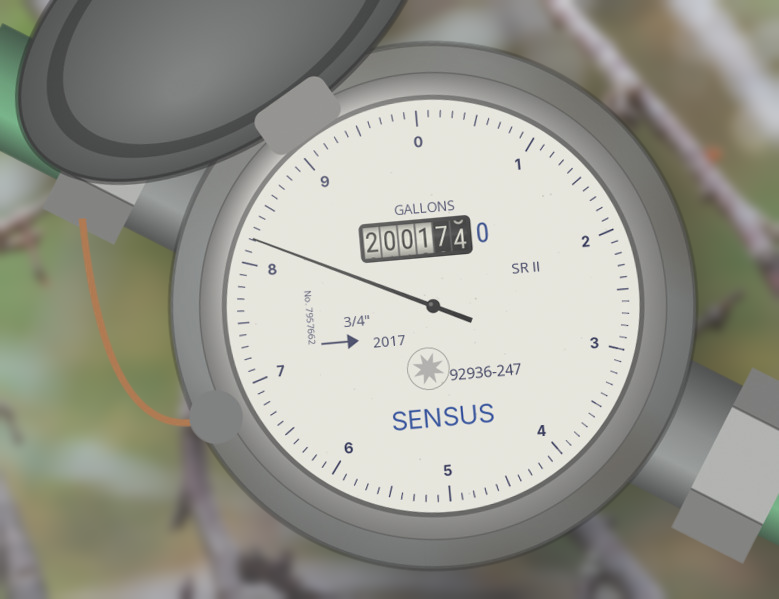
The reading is 2001738.2 gal
